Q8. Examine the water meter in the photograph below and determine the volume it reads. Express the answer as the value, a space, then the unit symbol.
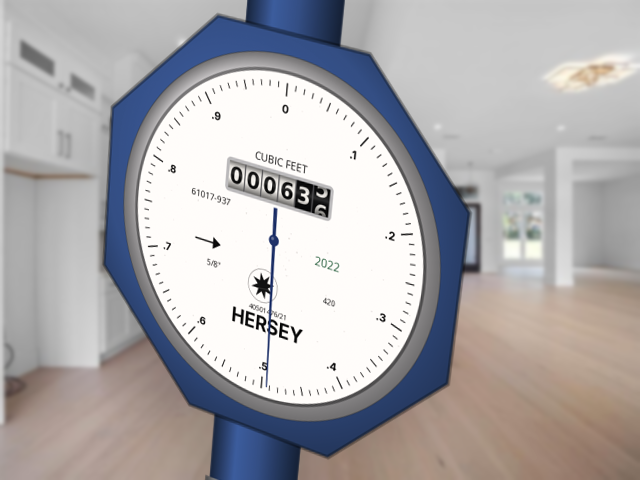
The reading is 635.49 ft³
